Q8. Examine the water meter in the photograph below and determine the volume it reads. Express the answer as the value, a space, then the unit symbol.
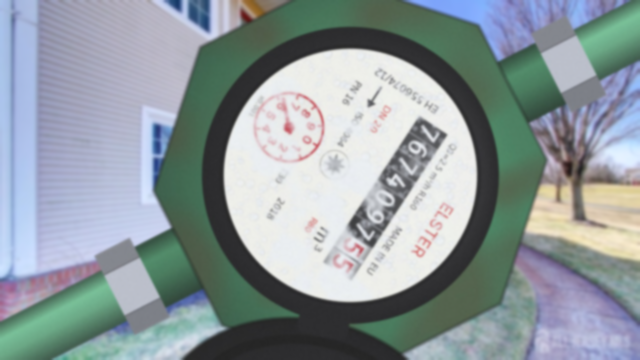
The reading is 7674097.556 m³
